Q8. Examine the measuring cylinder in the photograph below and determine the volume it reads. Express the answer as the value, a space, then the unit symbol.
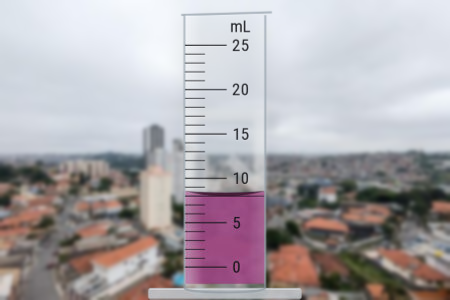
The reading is 8 mL
